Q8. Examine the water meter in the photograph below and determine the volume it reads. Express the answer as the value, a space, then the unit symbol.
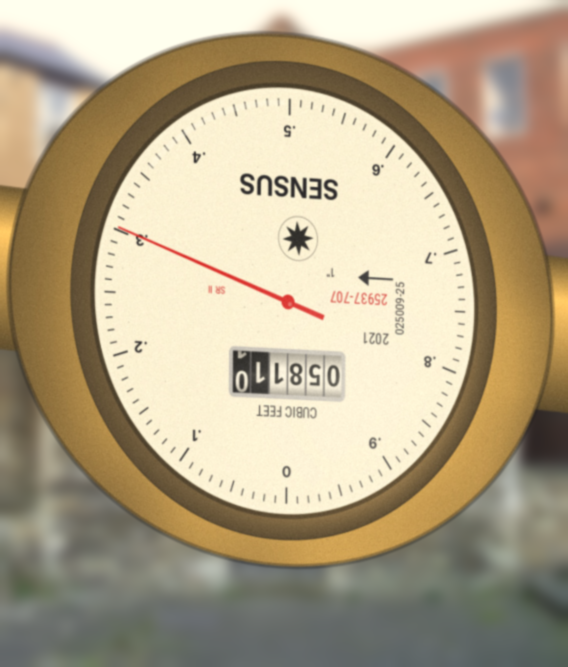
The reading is 58110.30 ft³
